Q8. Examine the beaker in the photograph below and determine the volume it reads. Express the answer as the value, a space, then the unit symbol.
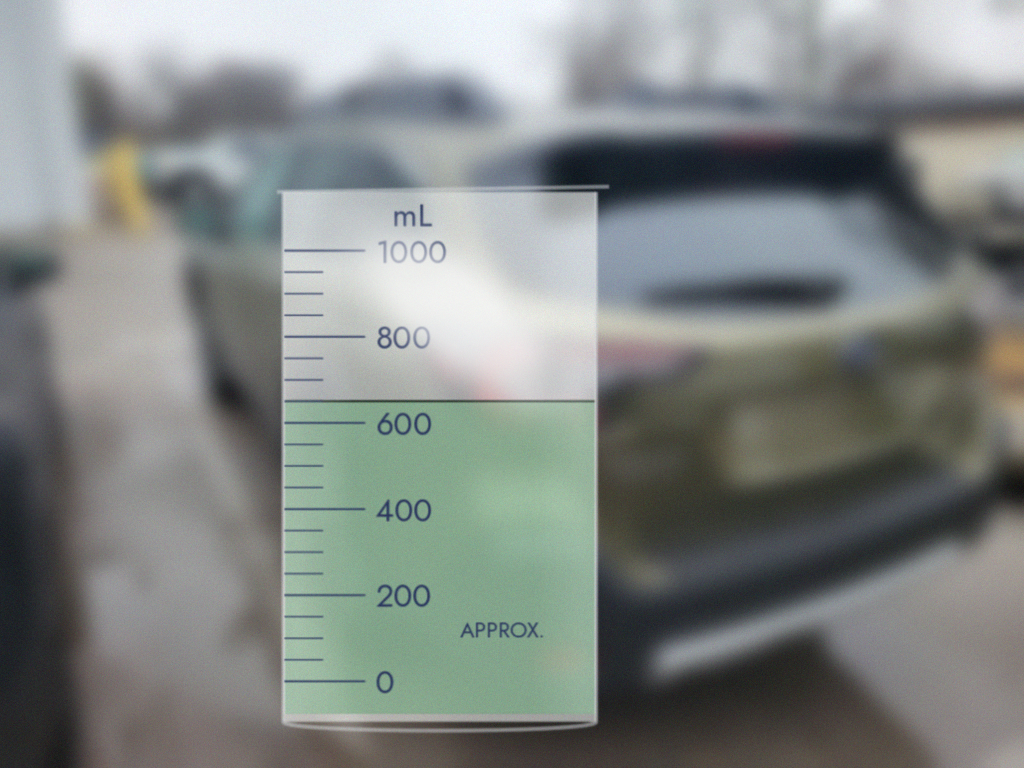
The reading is 650 mL
